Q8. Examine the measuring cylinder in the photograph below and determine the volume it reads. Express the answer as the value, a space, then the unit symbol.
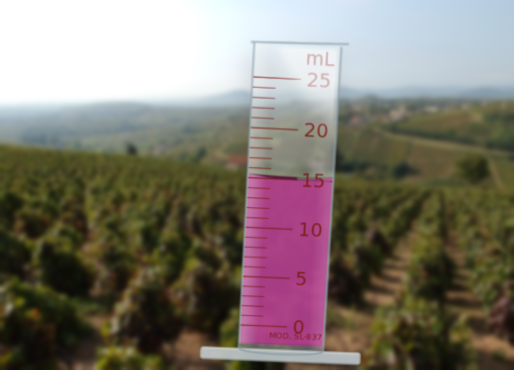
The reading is 15 mL
